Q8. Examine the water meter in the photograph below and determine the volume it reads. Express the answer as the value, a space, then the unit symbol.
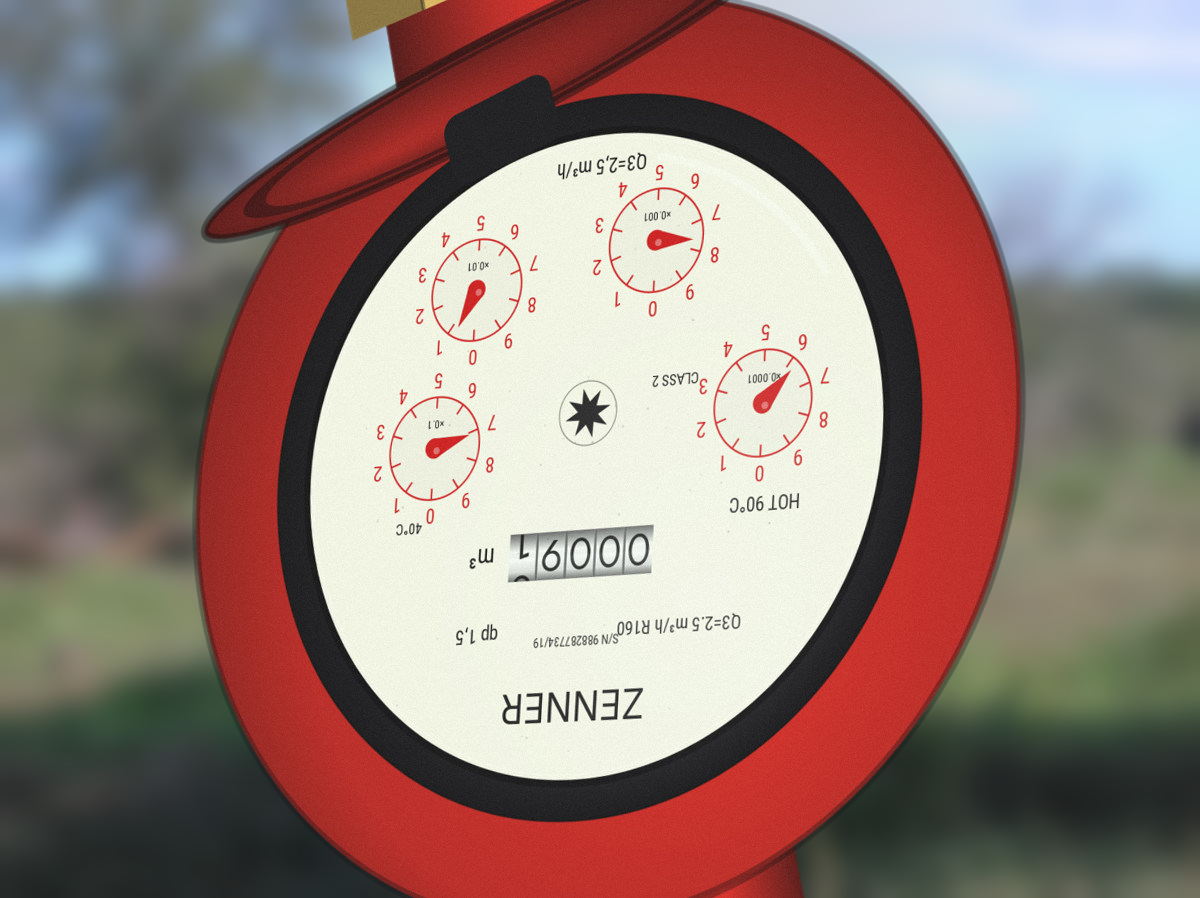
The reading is 90.7076 m³
